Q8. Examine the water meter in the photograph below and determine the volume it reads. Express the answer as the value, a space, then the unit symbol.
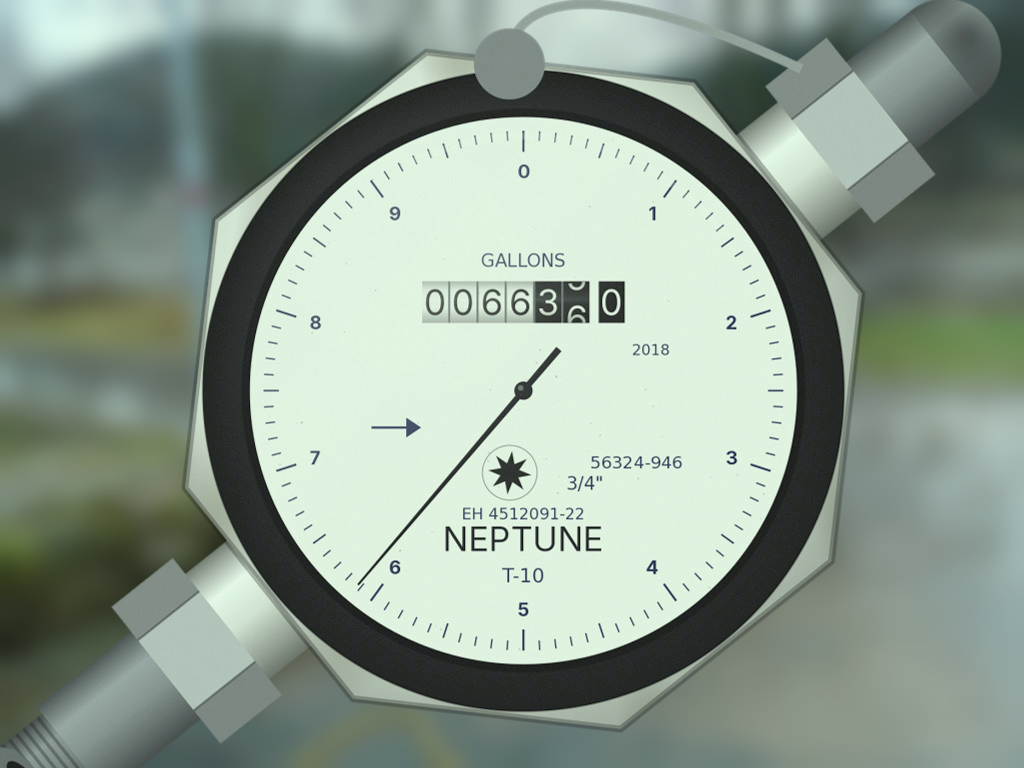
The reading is 66356.1 gal
